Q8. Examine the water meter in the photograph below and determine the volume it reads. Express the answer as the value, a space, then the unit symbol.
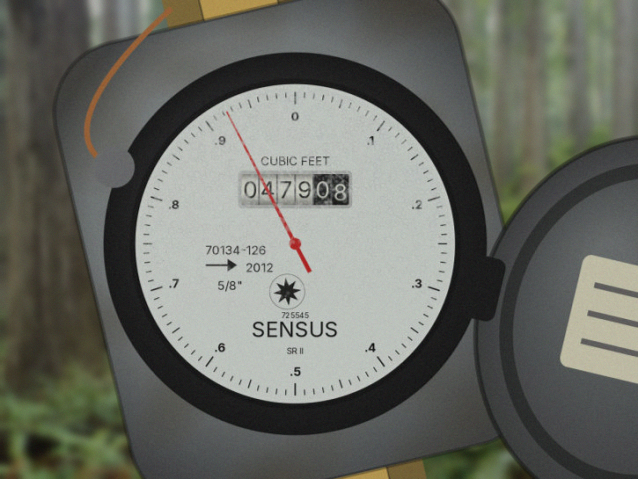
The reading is 47907.92 ft³
